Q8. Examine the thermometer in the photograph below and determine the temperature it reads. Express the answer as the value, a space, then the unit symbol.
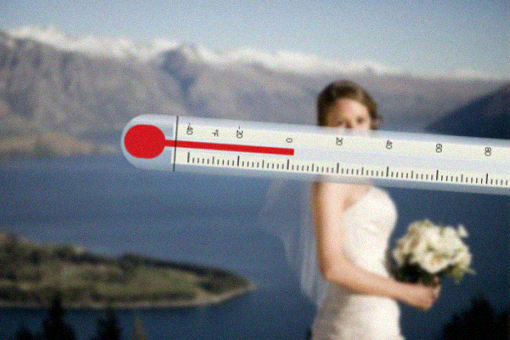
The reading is 2 °F
